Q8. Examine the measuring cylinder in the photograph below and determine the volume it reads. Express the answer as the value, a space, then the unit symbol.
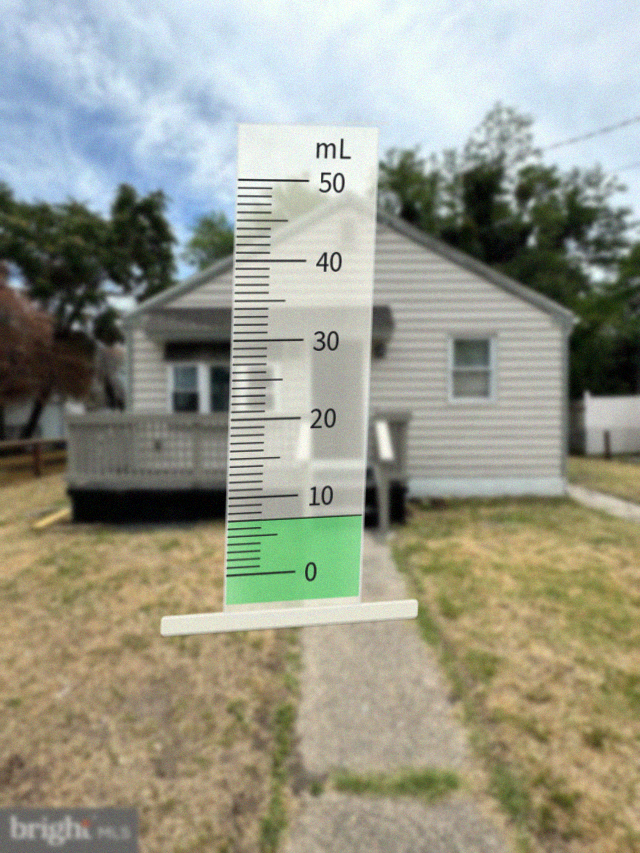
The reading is 7 mL
